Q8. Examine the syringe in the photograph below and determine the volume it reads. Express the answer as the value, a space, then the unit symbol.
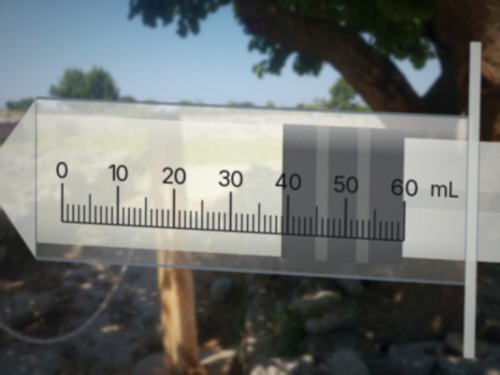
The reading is 39 mL
